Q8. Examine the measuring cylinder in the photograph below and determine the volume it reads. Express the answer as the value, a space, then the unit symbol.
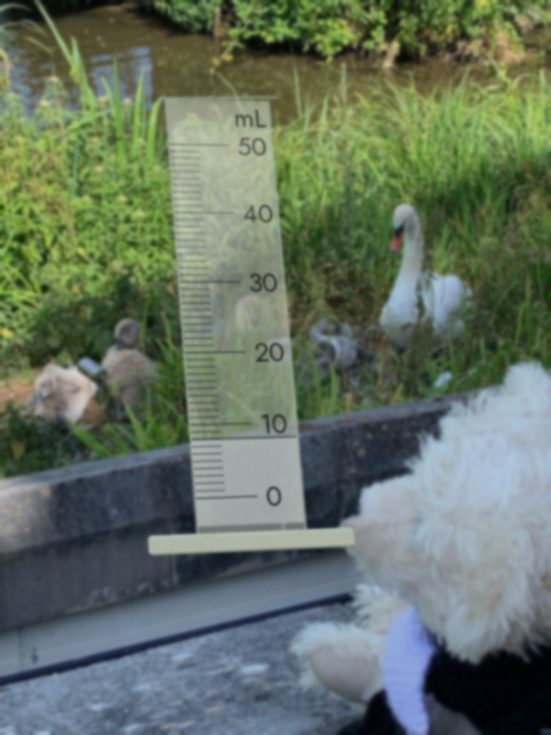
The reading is 8 mL
